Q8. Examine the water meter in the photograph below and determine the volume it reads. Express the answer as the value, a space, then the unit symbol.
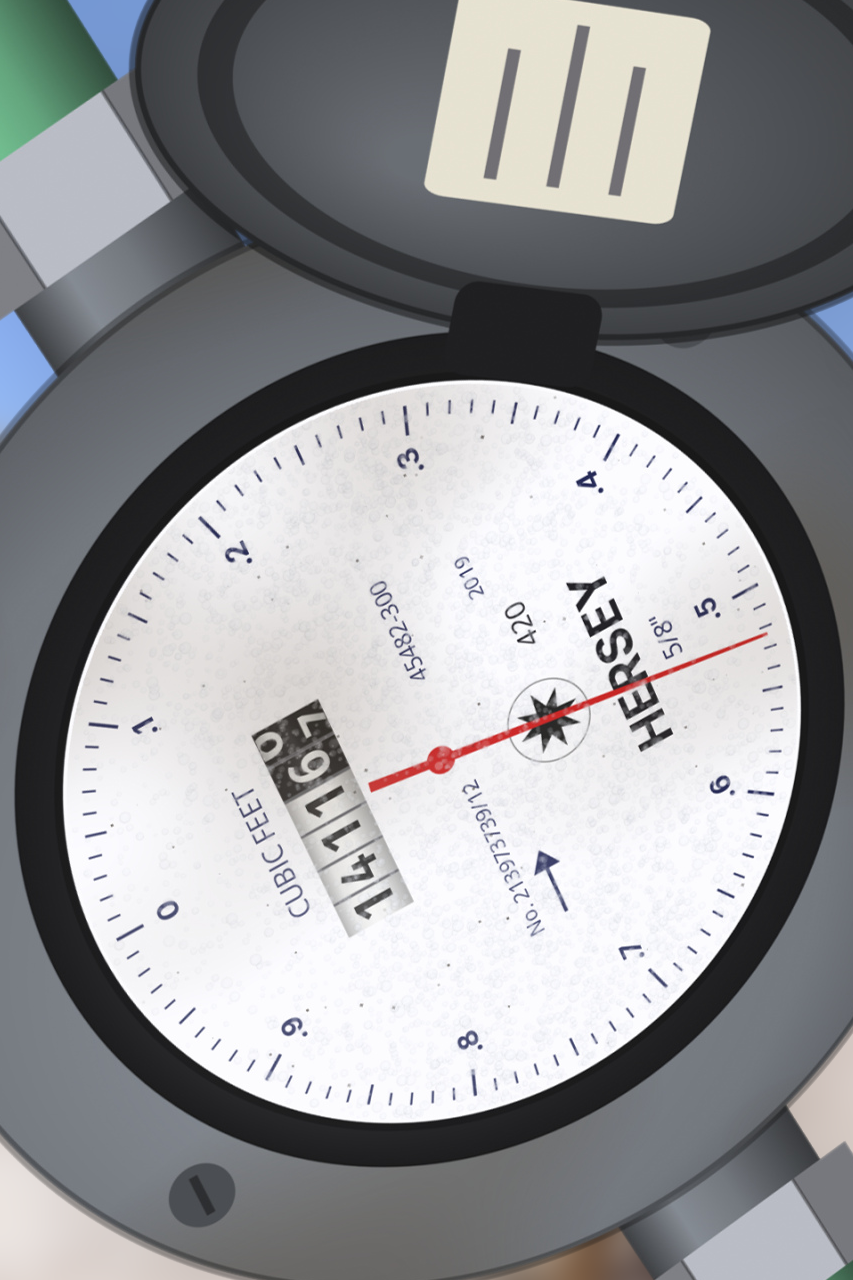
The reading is 141166.52 ft³
